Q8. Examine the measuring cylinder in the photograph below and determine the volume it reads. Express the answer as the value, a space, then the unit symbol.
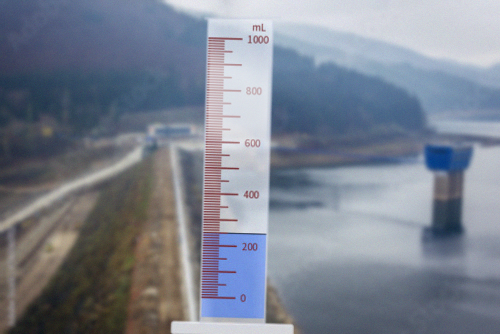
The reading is 250 mL
